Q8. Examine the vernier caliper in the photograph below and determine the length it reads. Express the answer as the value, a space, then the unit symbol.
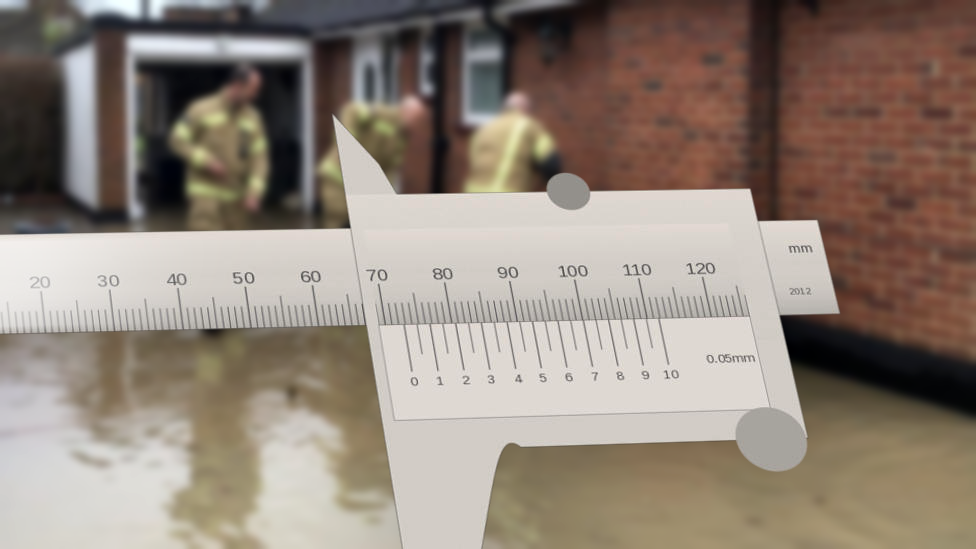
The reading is 72.8 mm
